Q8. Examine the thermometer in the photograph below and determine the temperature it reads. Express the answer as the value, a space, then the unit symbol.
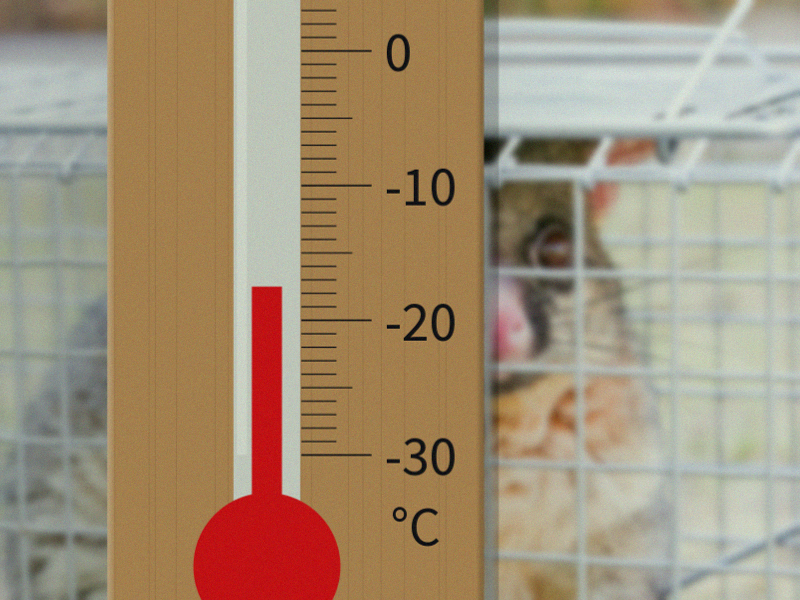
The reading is -17.5 °C
